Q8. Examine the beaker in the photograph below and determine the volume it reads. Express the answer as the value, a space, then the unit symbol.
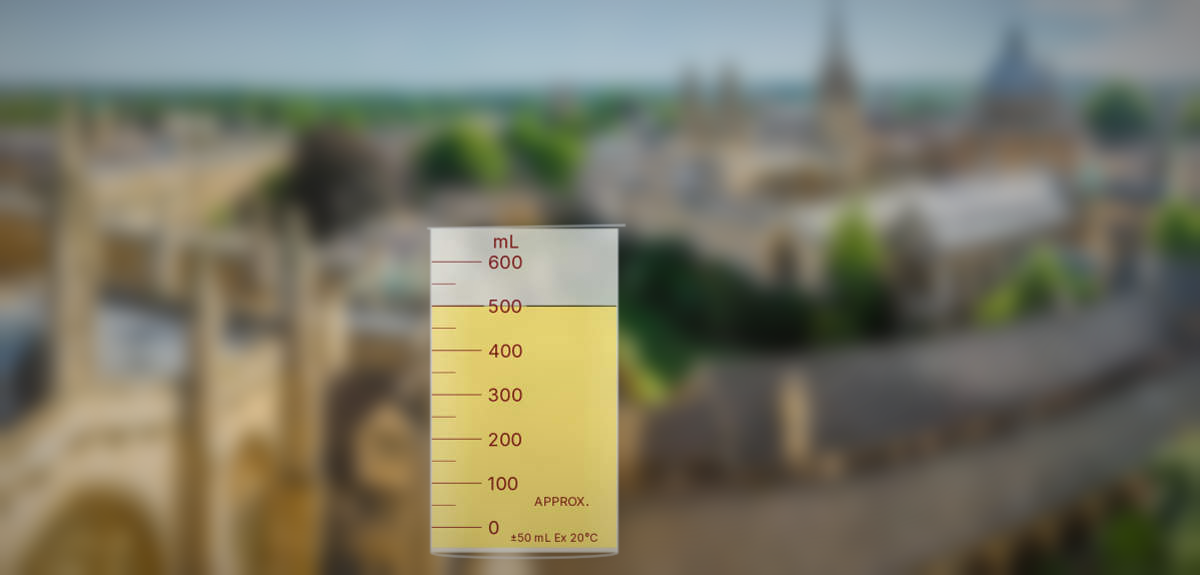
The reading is 500 mL
